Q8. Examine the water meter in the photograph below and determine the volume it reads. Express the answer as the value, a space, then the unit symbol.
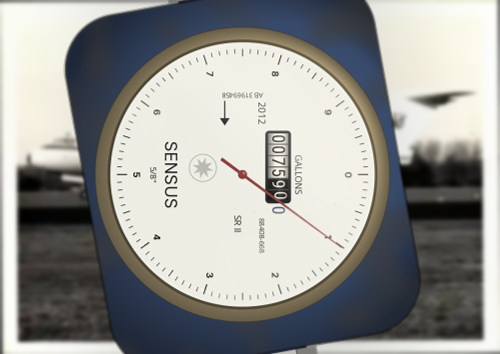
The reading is 75901.0 gal
